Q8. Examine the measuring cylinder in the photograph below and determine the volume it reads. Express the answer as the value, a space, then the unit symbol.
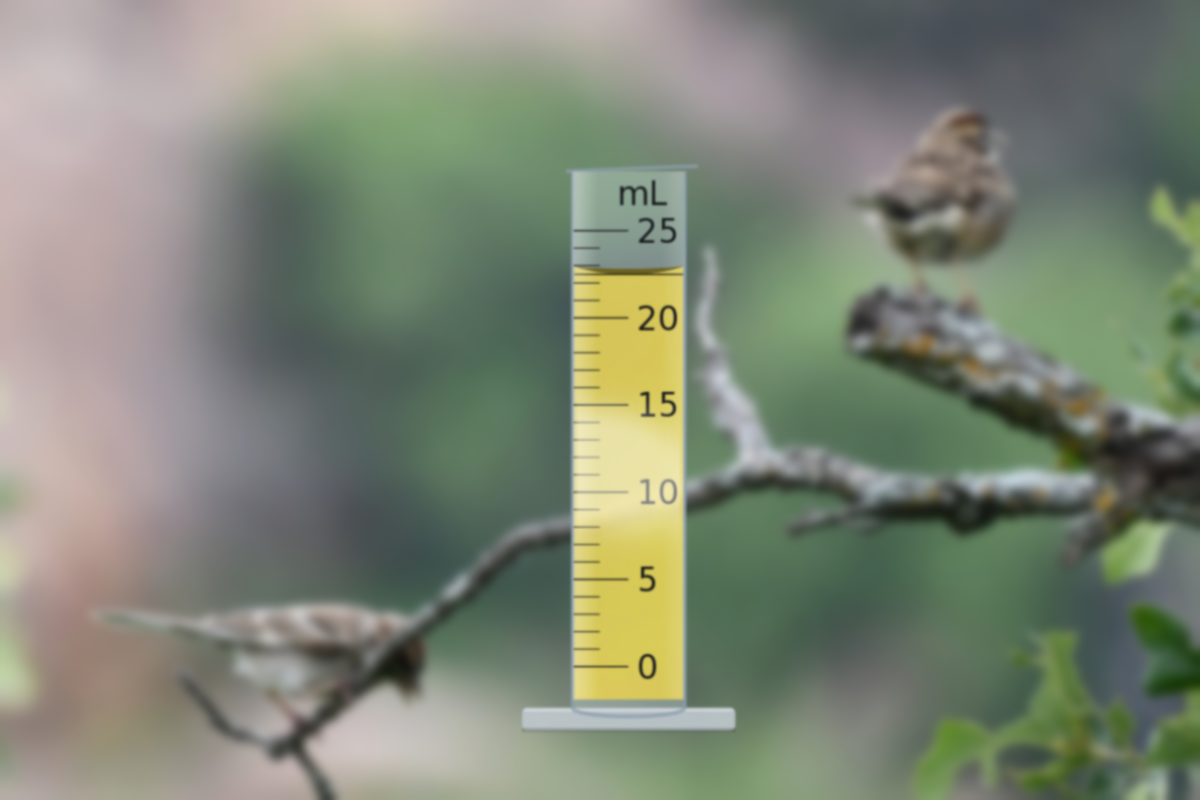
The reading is 22.5 mL
